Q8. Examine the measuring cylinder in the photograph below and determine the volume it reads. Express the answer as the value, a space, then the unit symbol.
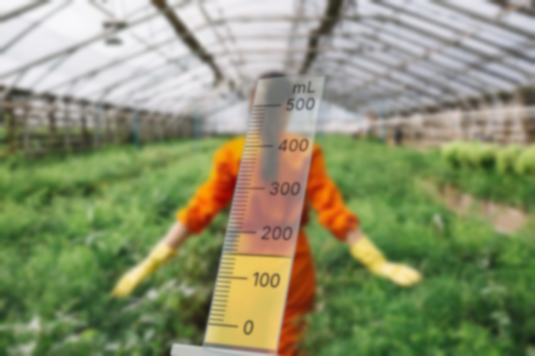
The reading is 150 mL
